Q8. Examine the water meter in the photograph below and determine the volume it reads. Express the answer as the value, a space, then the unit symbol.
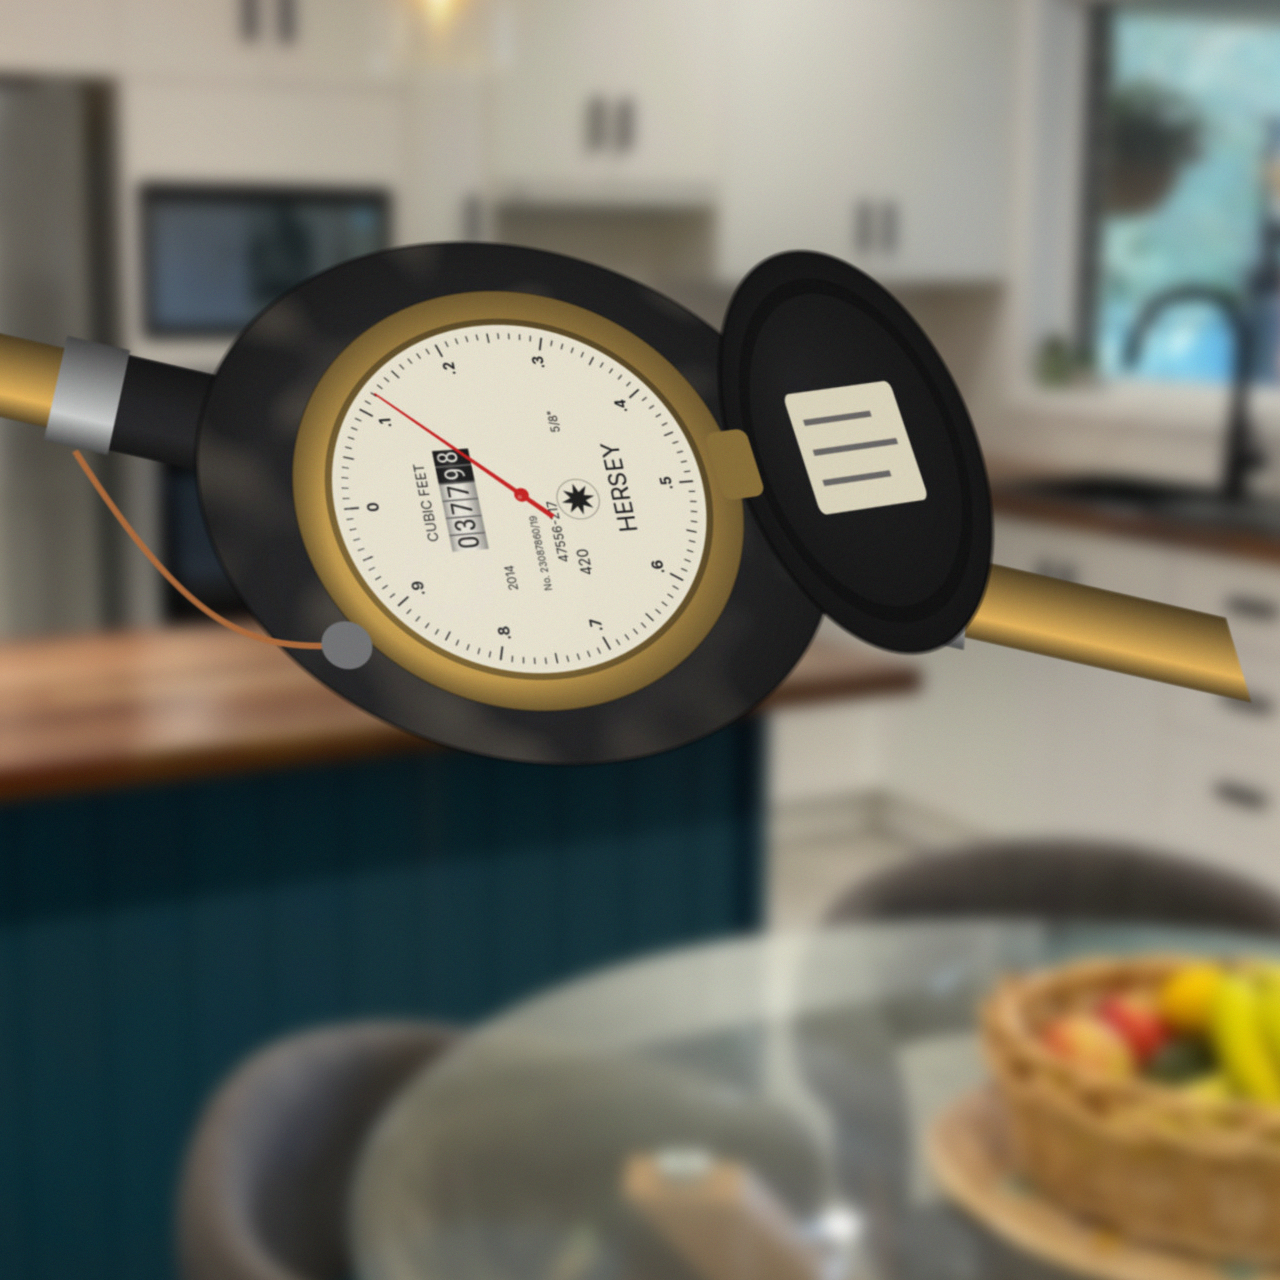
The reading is 37798.12 ft³
